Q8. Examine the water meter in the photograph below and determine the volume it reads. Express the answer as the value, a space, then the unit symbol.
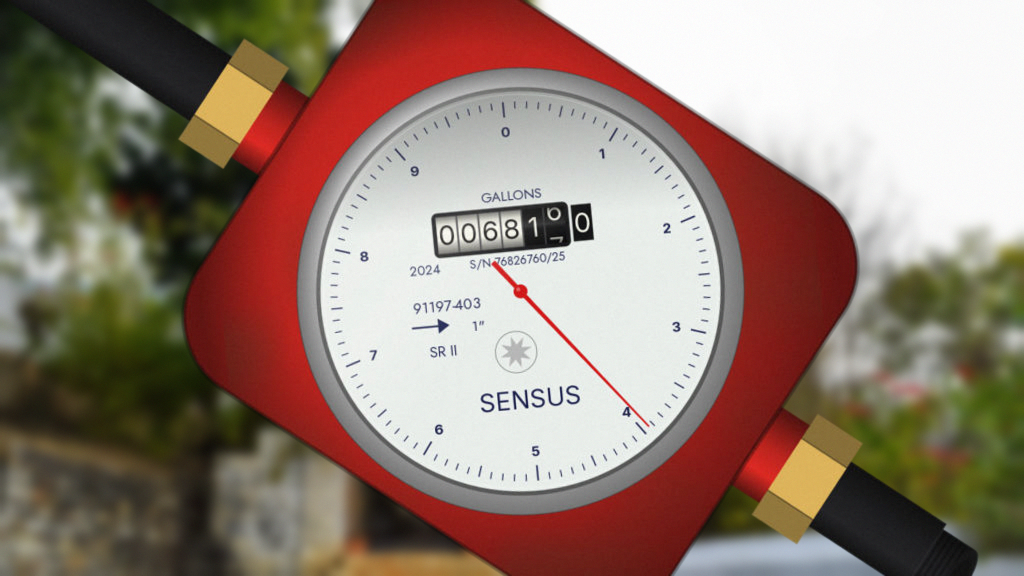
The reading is 68163.9 gal
